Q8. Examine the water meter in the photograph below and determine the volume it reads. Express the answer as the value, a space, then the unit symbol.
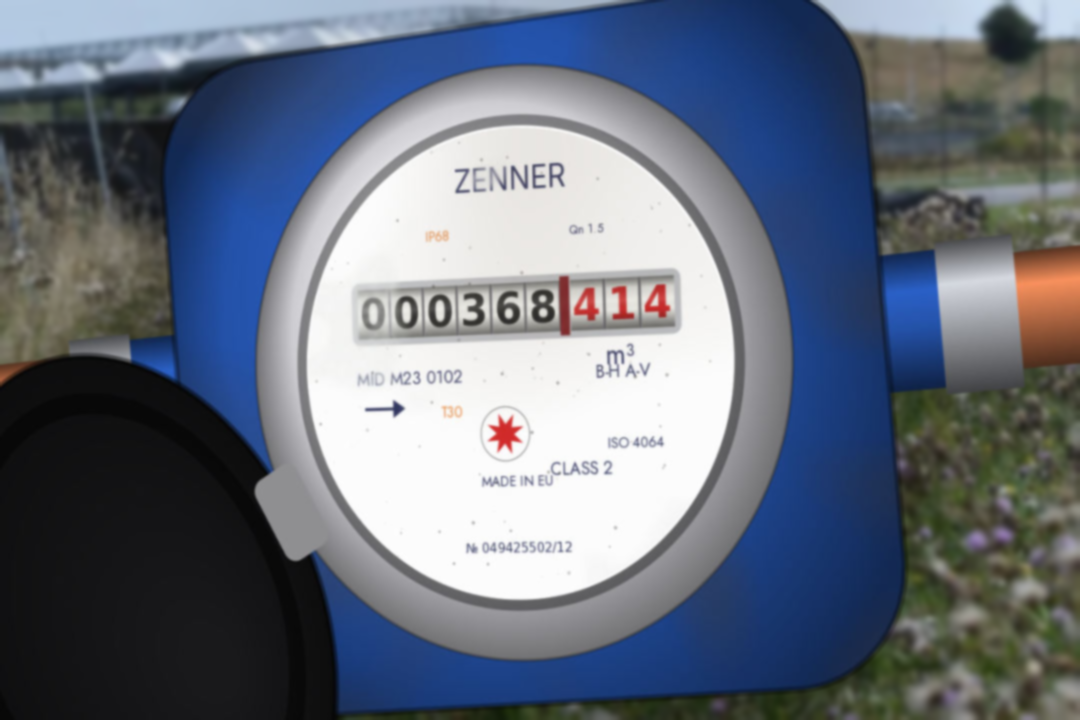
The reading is 368.414 m³
